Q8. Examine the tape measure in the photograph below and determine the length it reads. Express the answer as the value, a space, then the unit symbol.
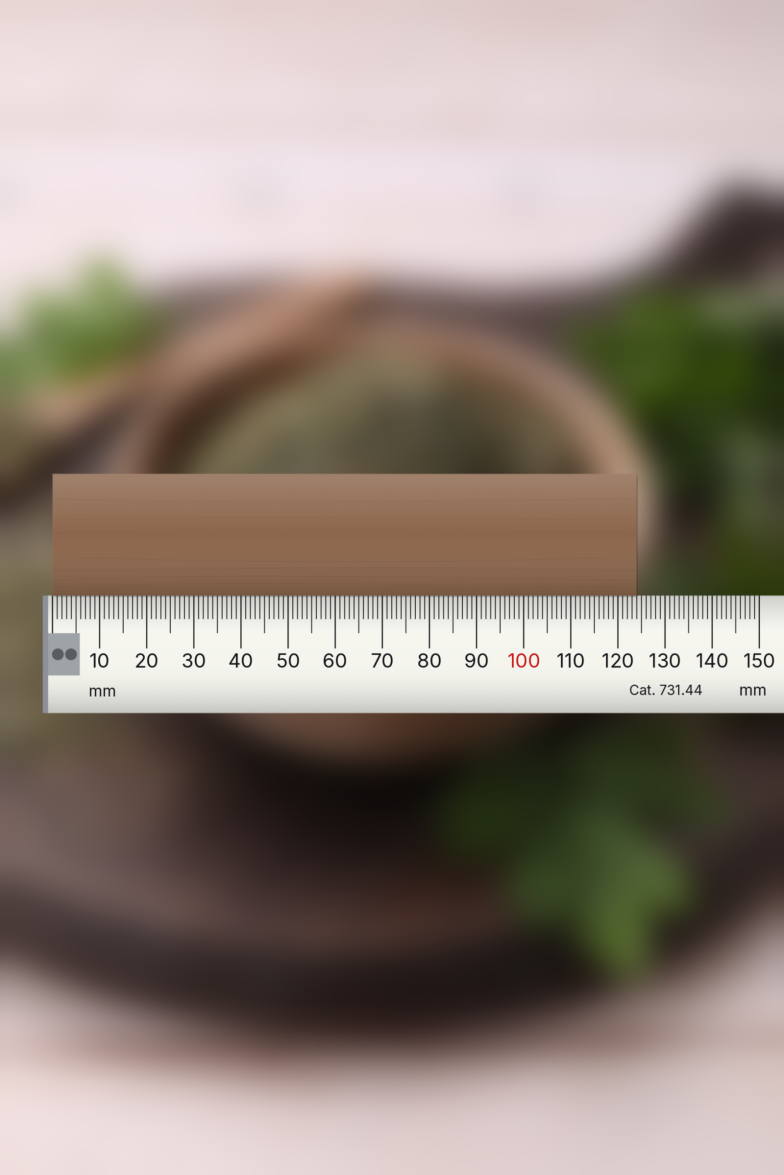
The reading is 124 mm
